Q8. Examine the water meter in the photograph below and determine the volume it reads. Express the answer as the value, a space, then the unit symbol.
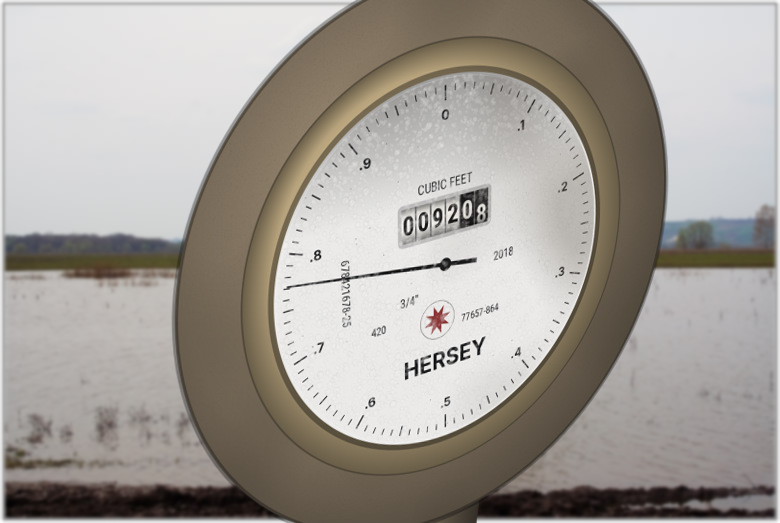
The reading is 9207.77 ft³
